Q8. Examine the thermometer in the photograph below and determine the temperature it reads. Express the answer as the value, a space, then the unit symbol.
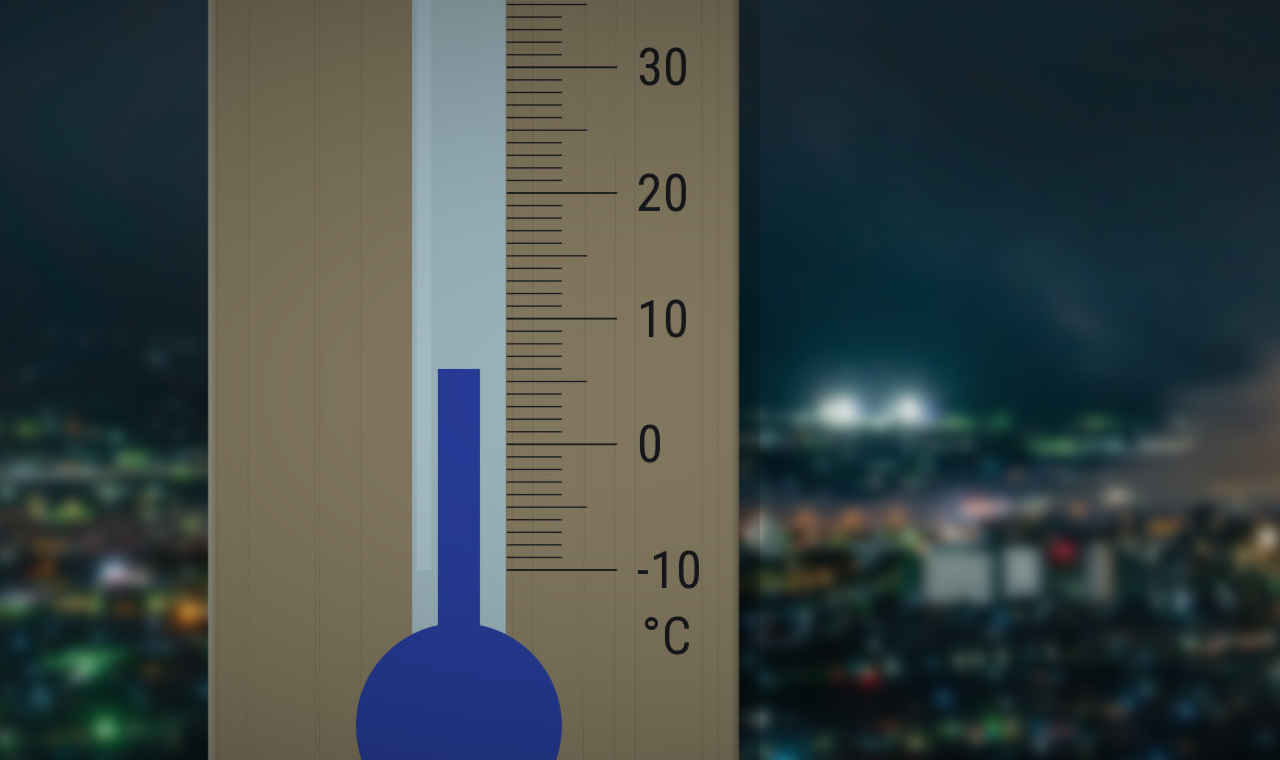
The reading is 6 °C
